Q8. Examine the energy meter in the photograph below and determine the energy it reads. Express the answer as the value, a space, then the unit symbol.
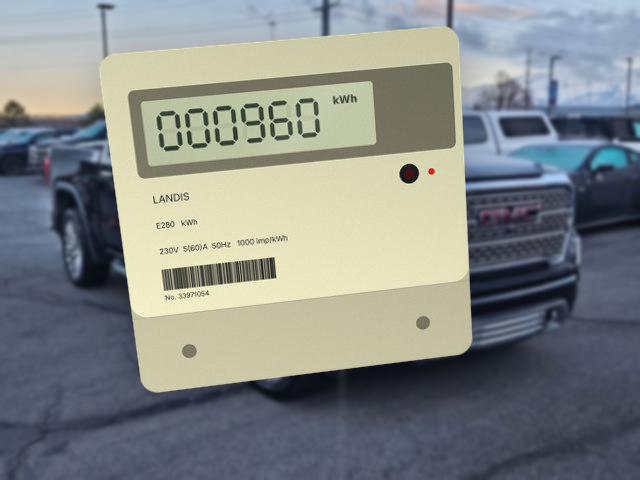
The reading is 960 kWh
